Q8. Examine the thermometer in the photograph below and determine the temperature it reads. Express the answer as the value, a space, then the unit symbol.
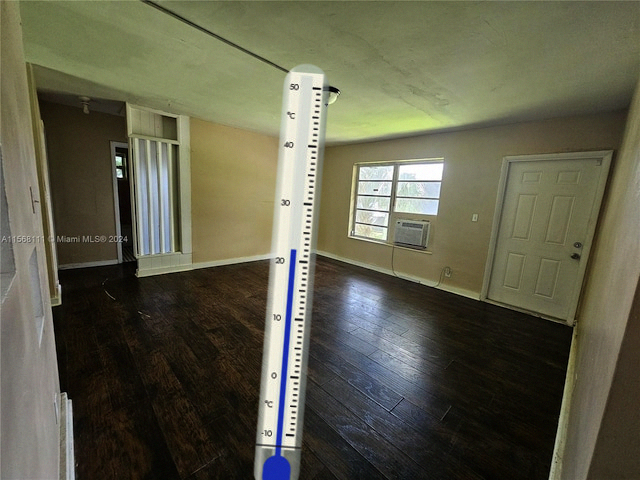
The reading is 22 °C
